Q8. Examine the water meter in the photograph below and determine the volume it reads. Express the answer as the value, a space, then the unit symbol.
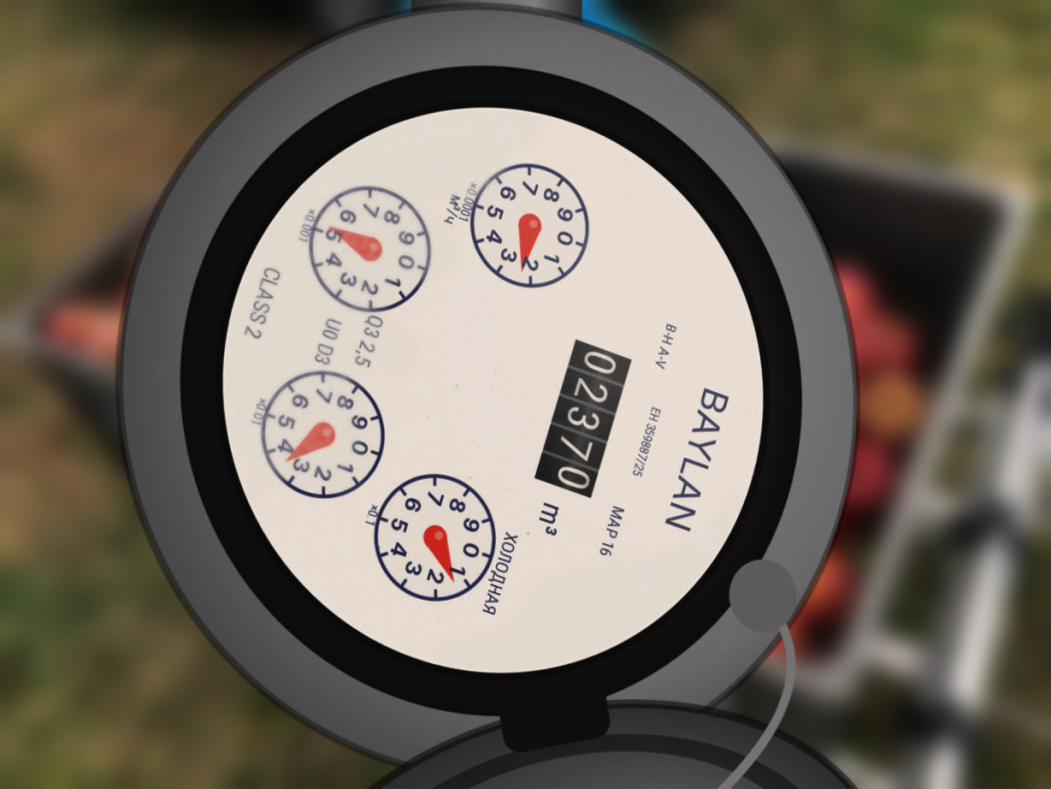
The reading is 2370.1352 m³
